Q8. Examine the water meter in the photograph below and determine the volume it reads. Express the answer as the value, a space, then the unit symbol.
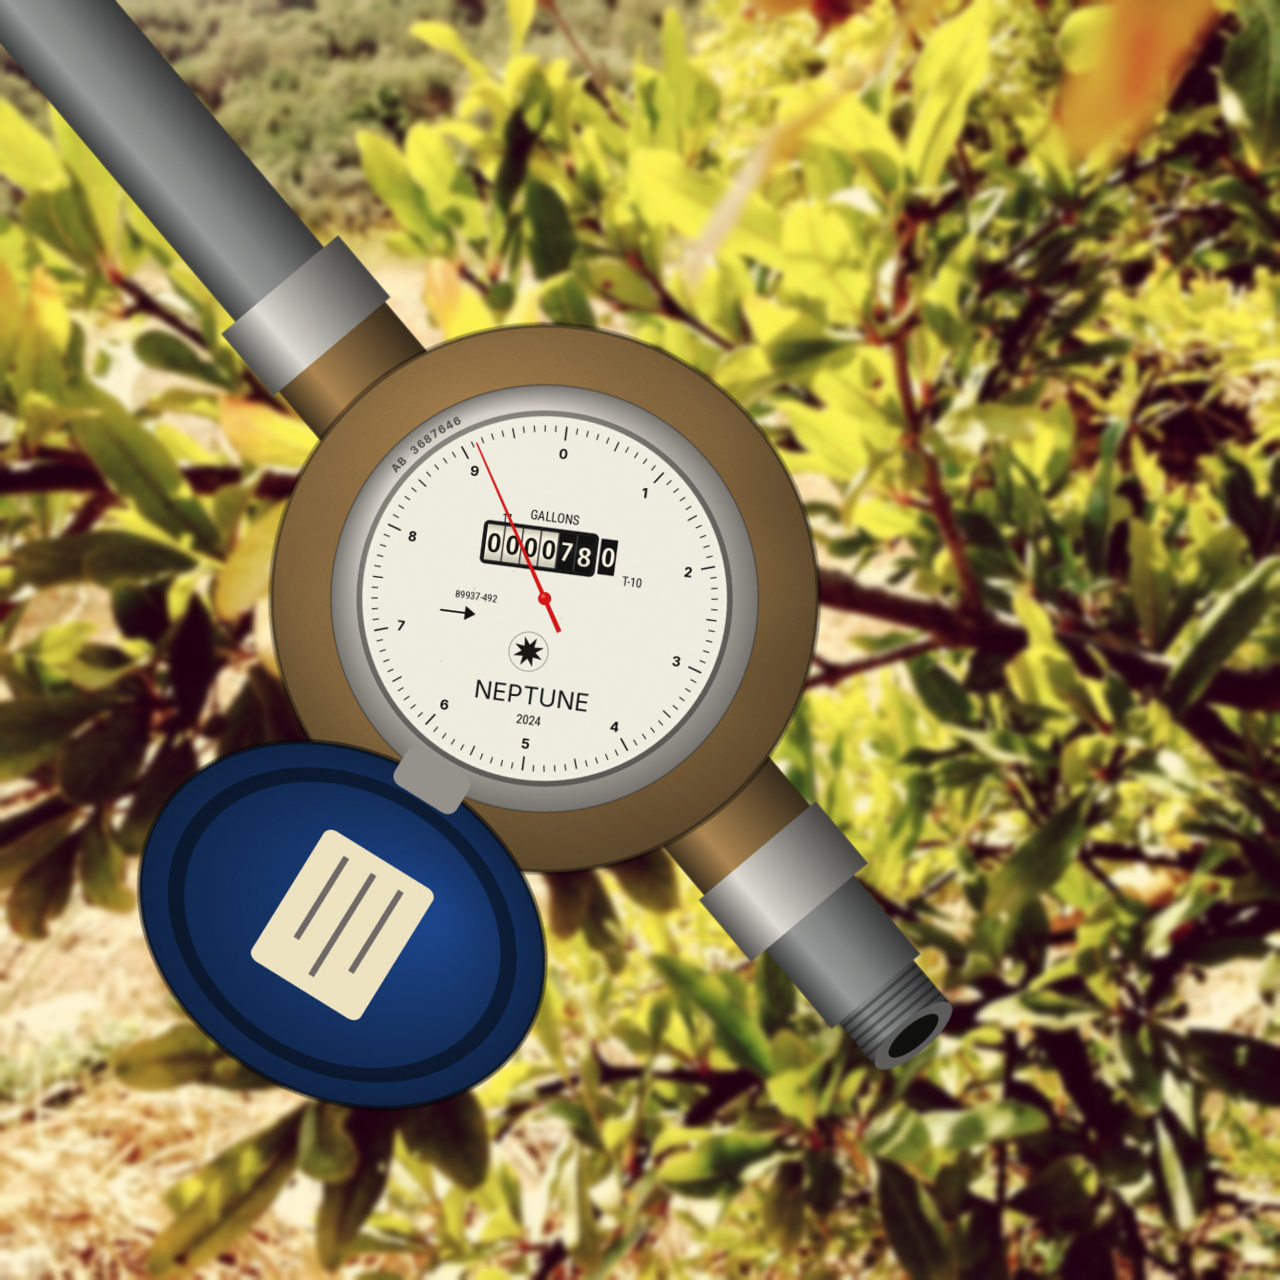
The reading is 779.1 gal
